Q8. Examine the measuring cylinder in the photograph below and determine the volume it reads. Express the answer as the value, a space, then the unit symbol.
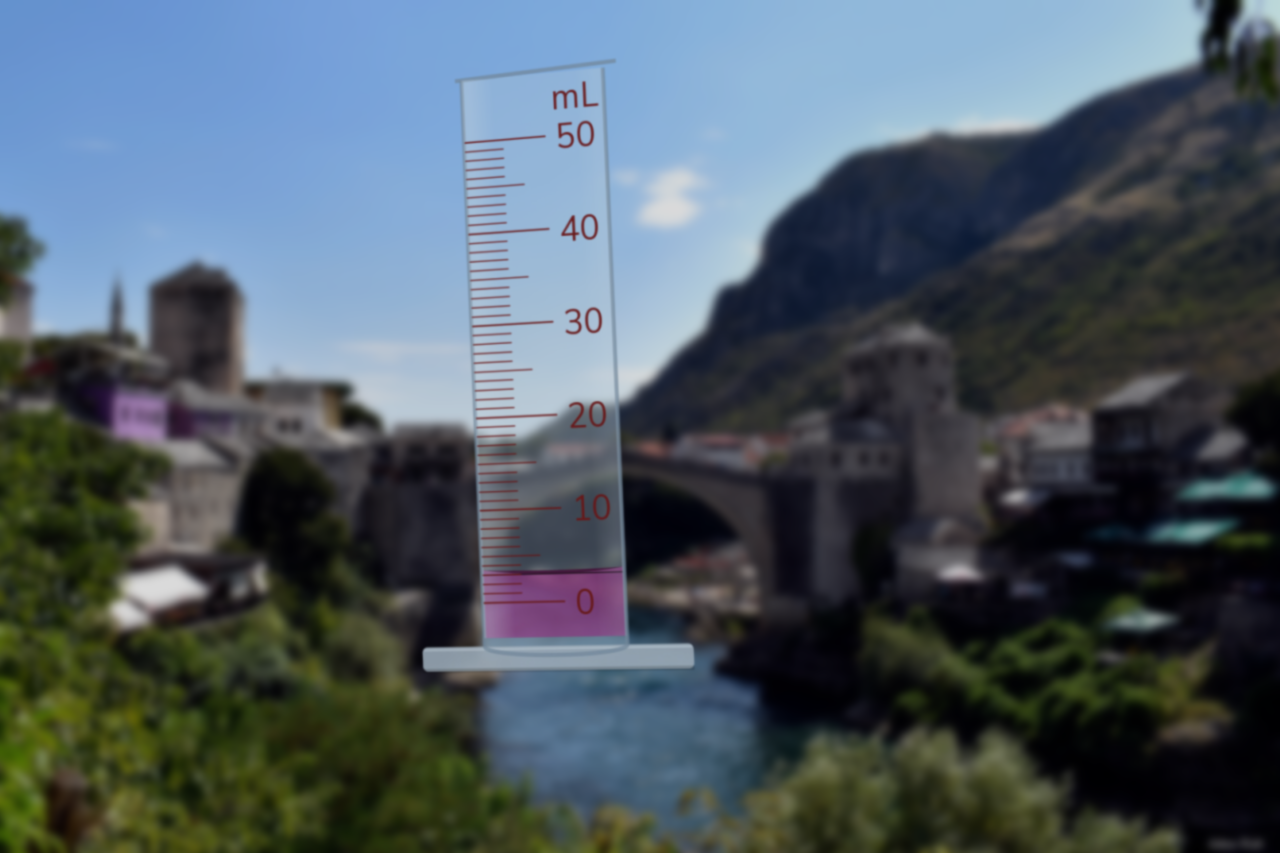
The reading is 3 mL
